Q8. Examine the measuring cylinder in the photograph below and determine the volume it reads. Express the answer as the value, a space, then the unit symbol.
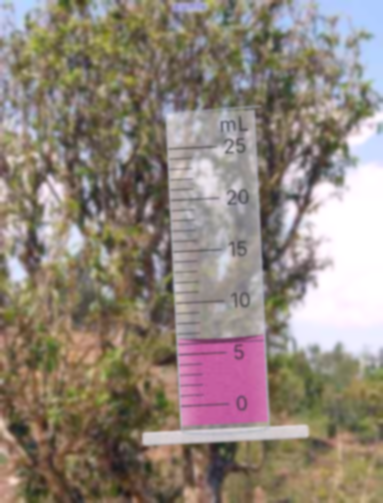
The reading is 6 mL
